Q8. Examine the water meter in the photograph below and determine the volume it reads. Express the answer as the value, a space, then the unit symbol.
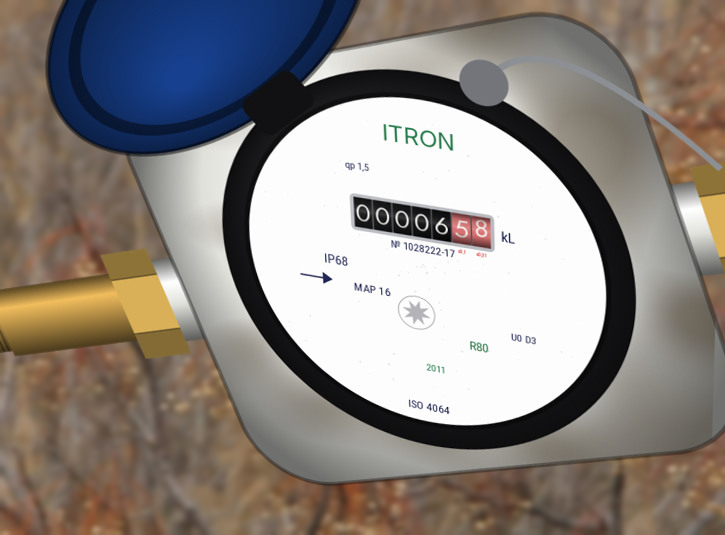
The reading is 6.58 kL
